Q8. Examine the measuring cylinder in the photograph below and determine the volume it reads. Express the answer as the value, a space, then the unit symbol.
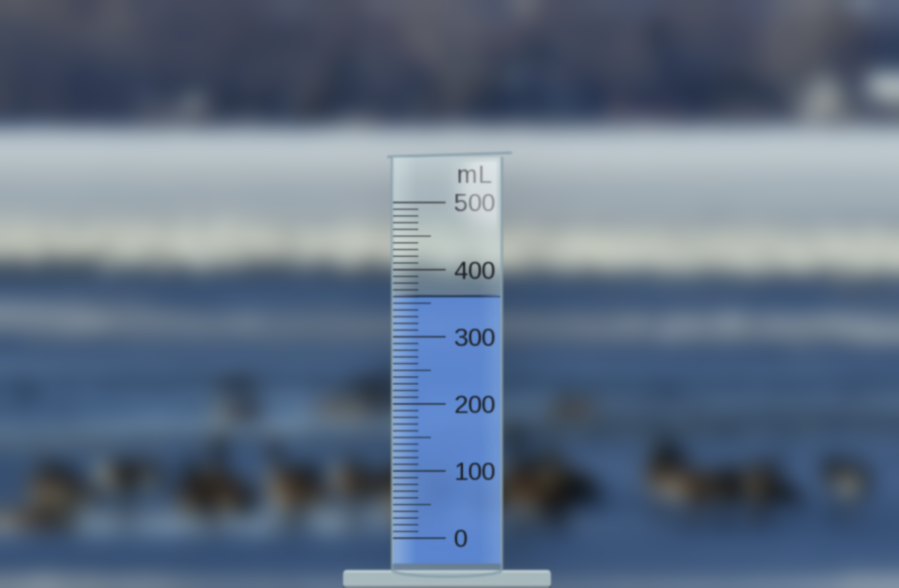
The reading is 360 mL
